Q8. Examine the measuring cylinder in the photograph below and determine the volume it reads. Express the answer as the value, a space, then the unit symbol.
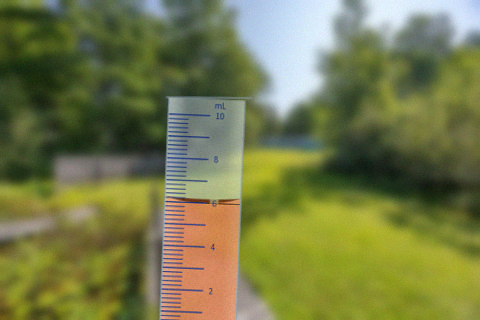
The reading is 6 mL
